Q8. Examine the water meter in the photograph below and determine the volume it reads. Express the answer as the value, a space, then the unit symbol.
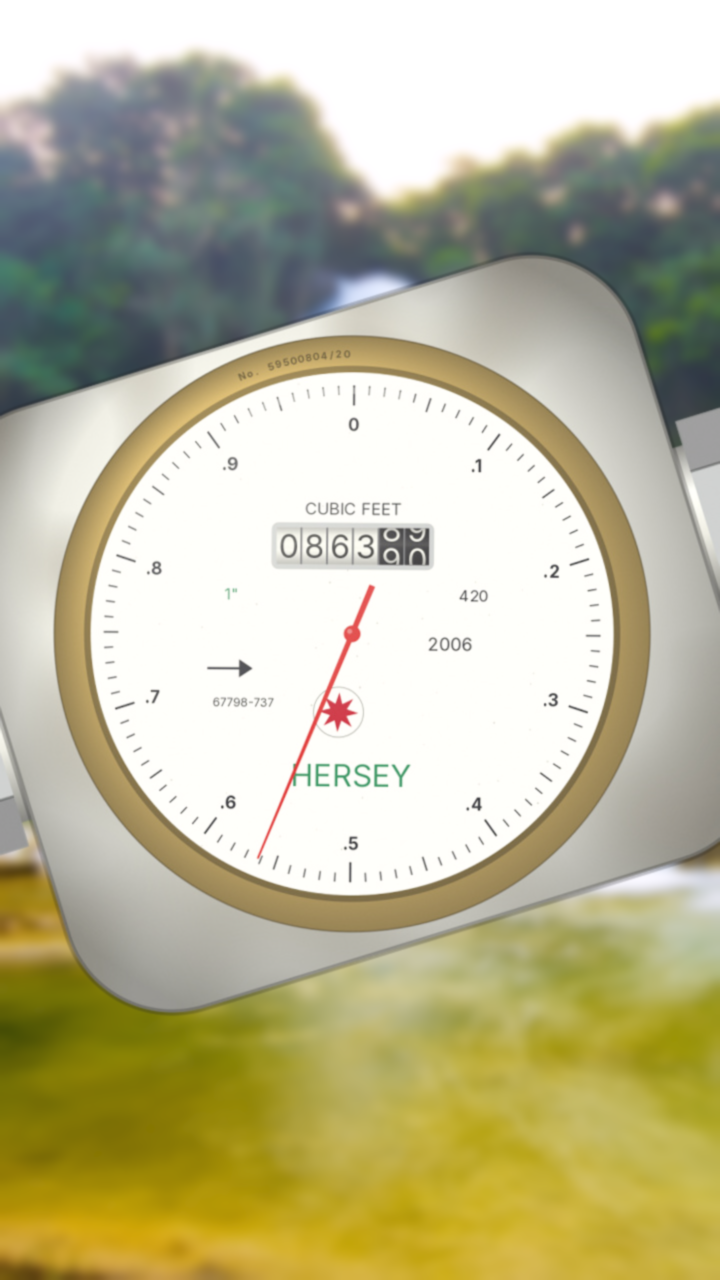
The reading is 86389.56 ft³
